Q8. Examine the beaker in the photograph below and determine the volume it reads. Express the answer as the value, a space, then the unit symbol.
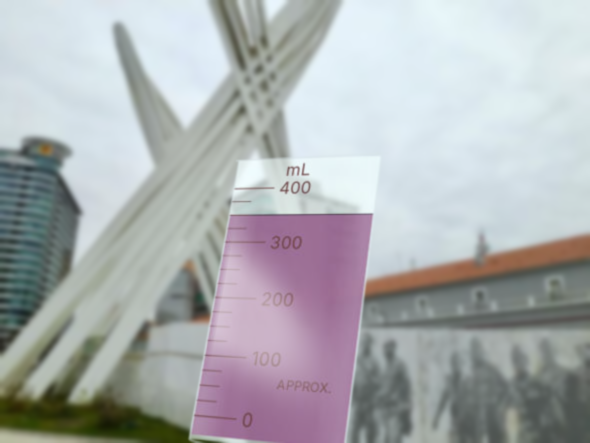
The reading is 350 mL
